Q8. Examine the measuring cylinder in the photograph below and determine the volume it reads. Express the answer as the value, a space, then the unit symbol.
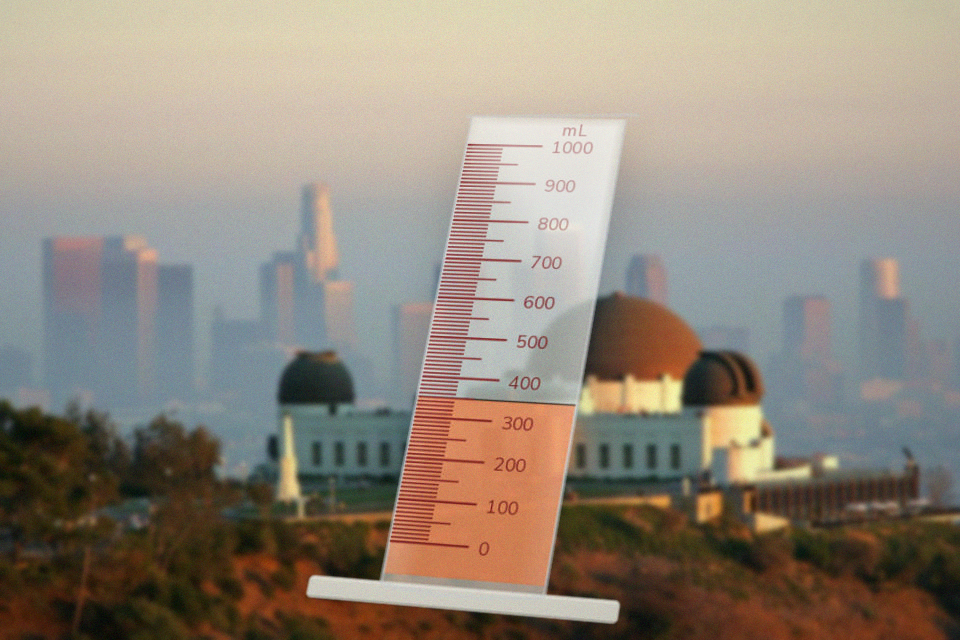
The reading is 350 mL
